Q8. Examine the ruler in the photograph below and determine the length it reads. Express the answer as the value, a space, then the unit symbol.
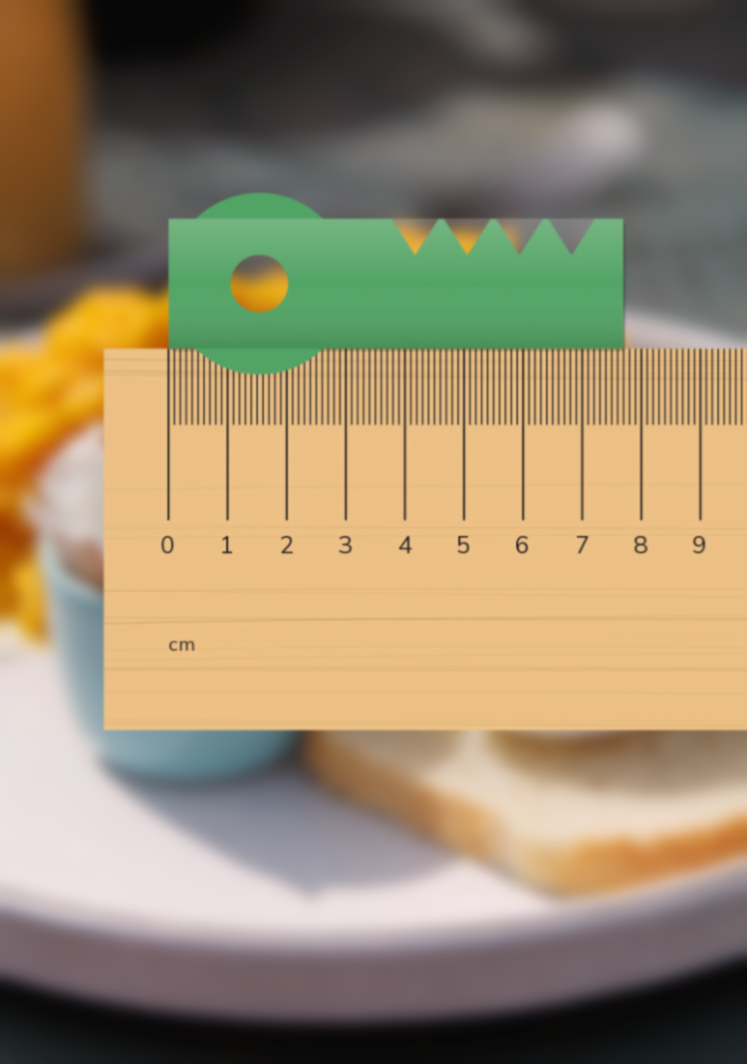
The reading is 7.7 cm
